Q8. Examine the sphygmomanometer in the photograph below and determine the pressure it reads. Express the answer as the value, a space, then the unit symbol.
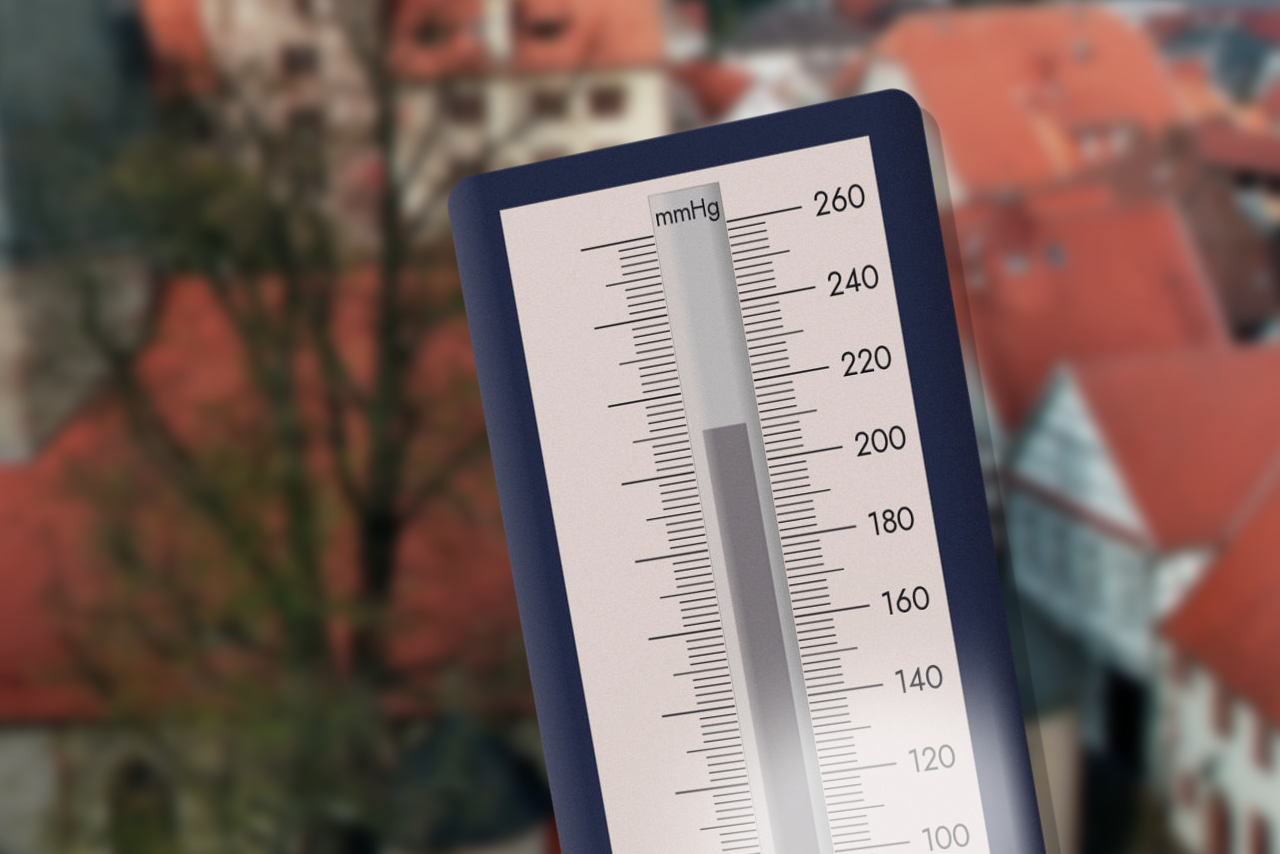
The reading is 210 mmHg
